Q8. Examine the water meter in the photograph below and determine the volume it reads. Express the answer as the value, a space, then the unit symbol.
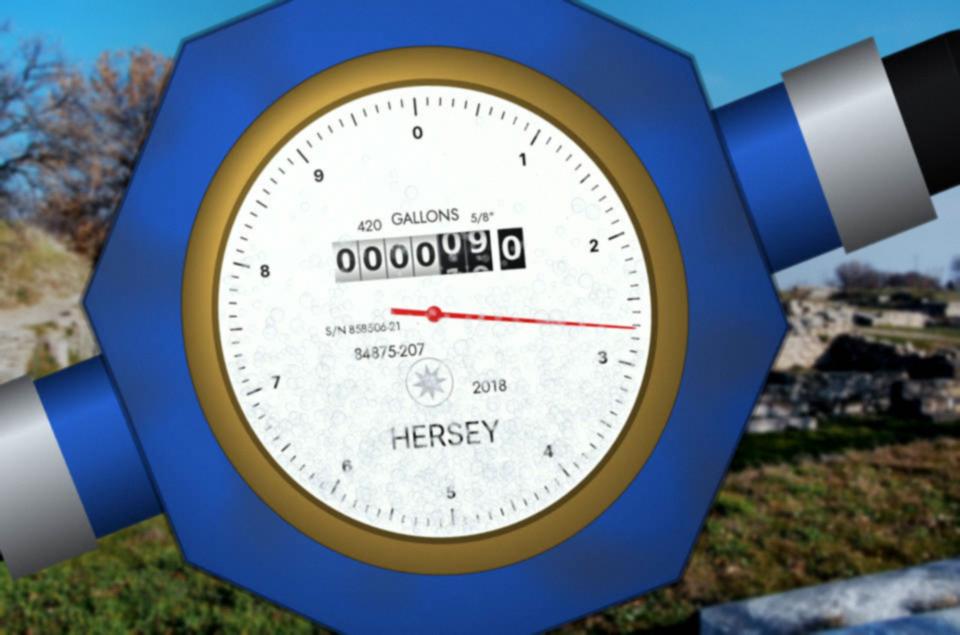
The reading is 92.7 gal
